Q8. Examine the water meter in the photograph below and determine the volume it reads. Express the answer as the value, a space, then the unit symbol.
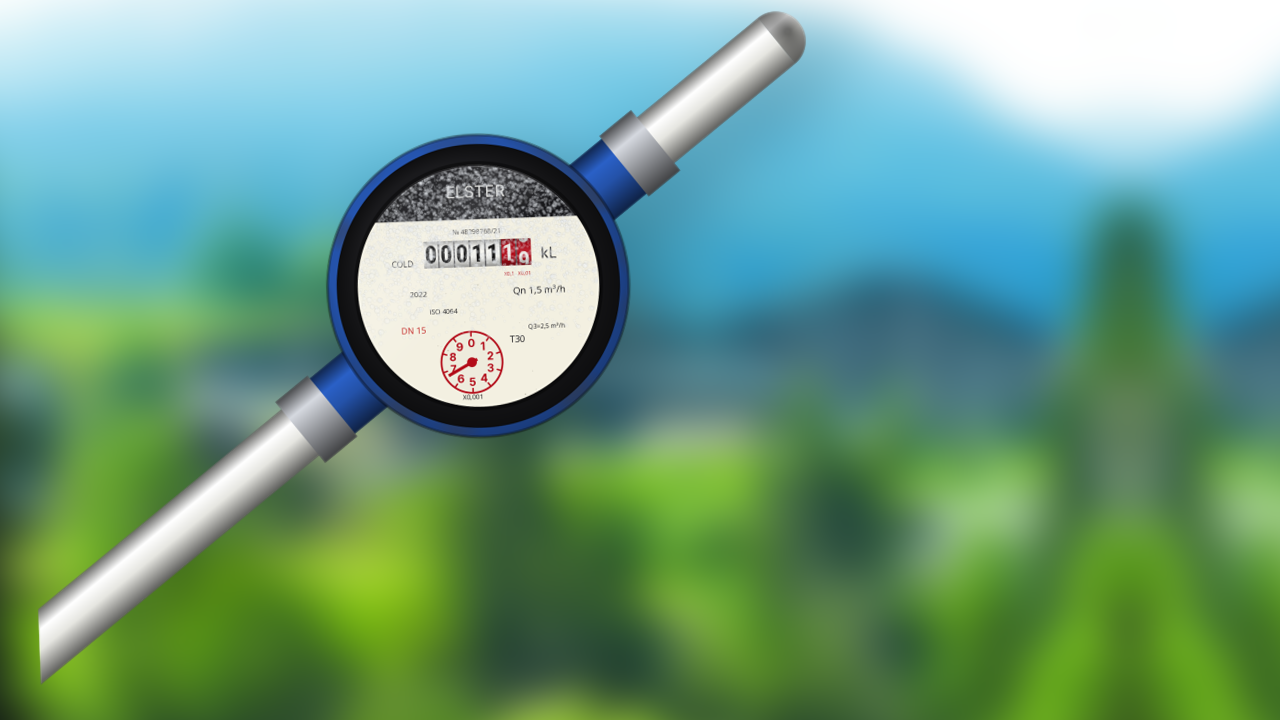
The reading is 11.186 kL
